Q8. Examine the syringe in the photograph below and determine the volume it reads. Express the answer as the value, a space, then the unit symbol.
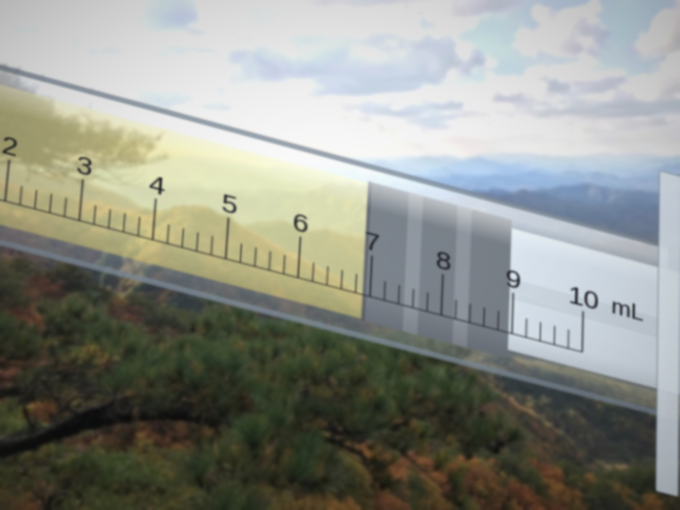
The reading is 6.9 mL
